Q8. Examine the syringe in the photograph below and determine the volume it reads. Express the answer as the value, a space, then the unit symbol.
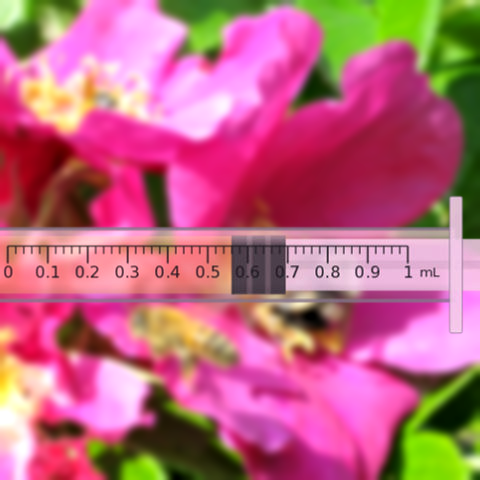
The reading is 0.56 mL
